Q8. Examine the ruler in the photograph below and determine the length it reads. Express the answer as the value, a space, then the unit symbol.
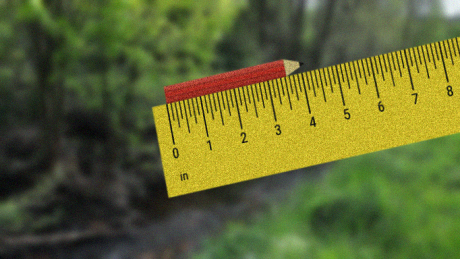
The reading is 4.125 in
